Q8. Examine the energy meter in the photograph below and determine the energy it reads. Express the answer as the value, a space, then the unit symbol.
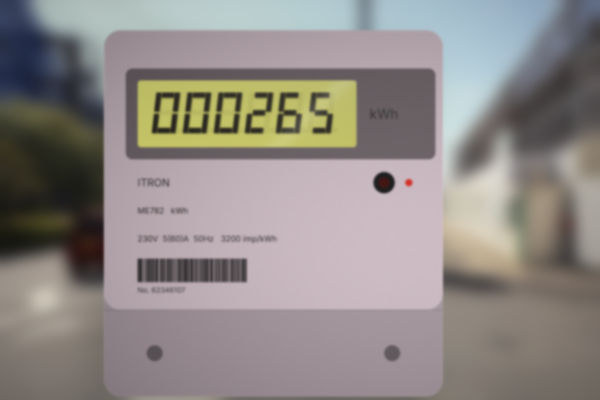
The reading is 265 kWh
